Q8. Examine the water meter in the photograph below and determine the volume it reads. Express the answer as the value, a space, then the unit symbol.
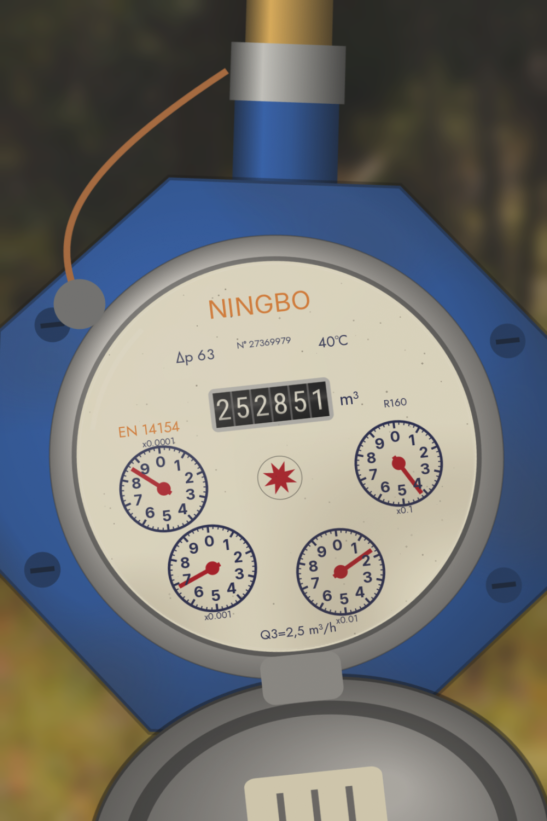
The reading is 252851.4168 m³
